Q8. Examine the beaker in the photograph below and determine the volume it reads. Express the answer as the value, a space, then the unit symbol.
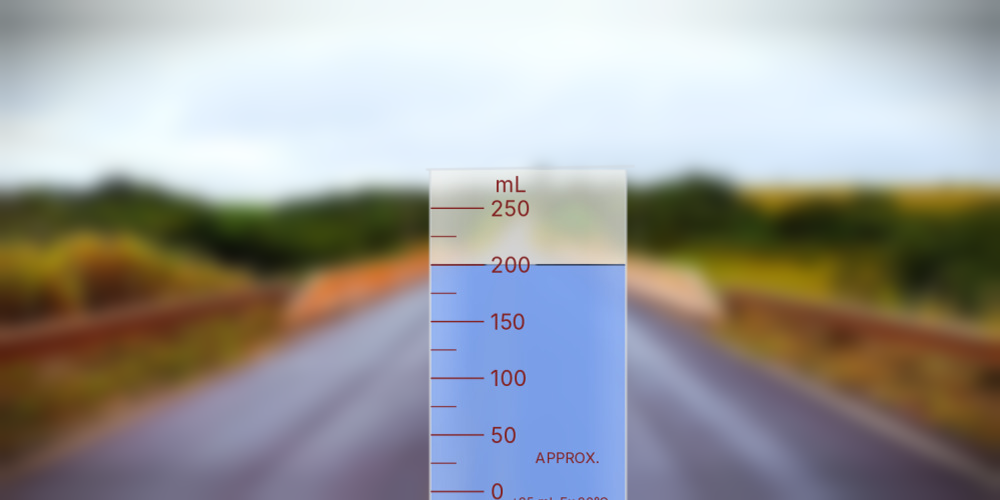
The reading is 200 mL
